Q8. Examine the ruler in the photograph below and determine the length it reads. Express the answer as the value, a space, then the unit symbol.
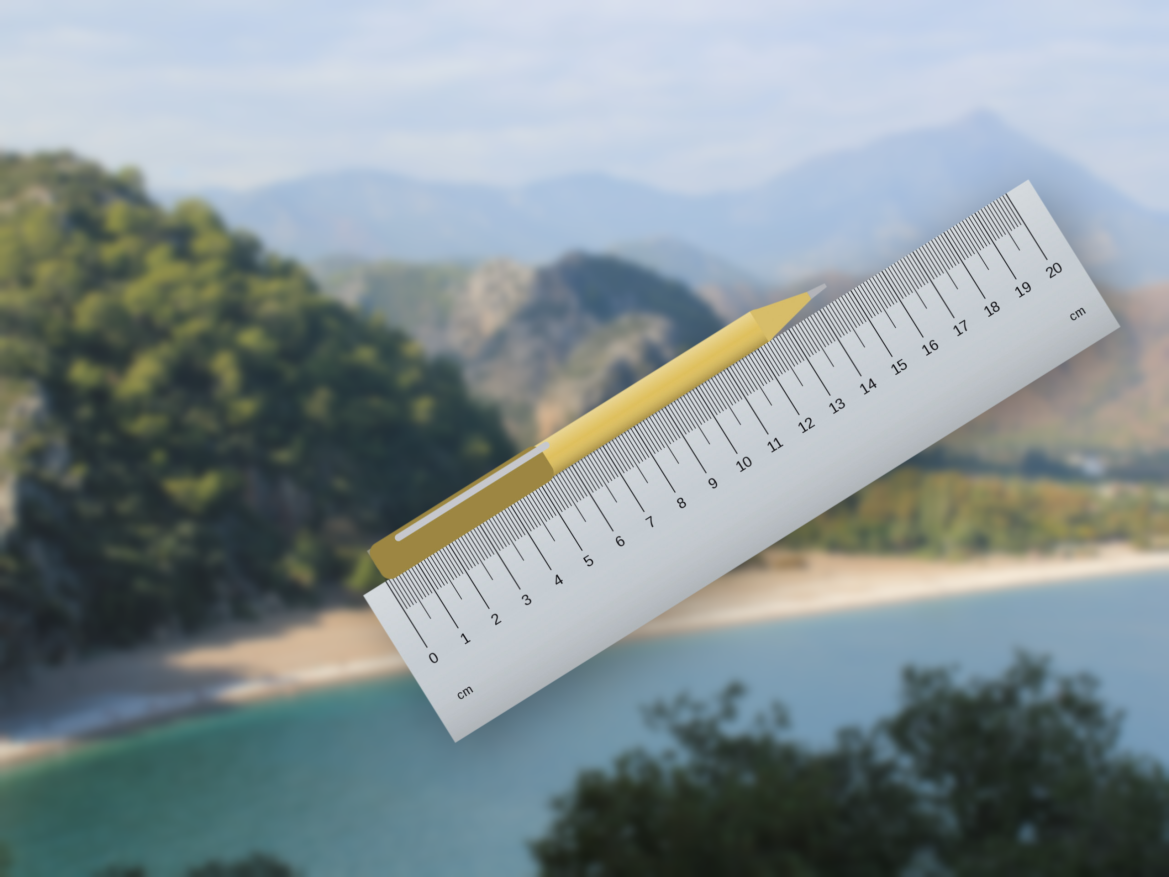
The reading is 14.5 cm
